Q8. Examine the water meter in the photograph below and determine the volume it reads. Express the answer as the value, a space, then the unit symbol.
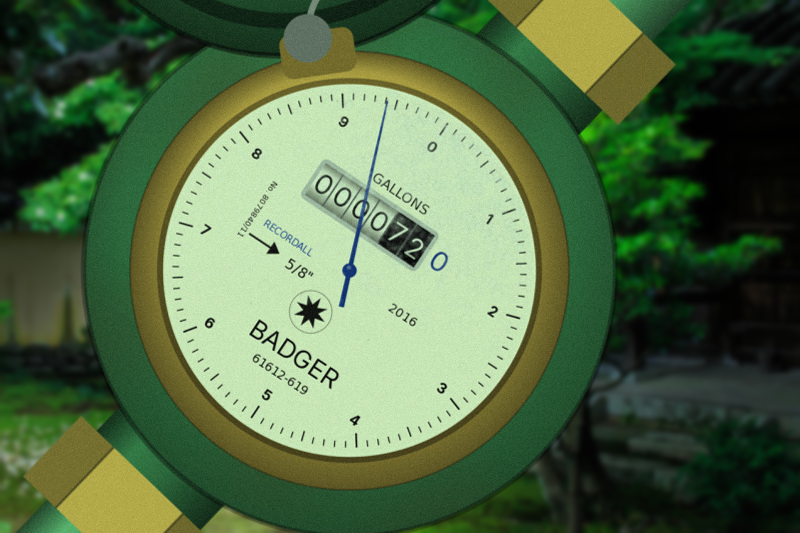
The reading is 719.4 gal
